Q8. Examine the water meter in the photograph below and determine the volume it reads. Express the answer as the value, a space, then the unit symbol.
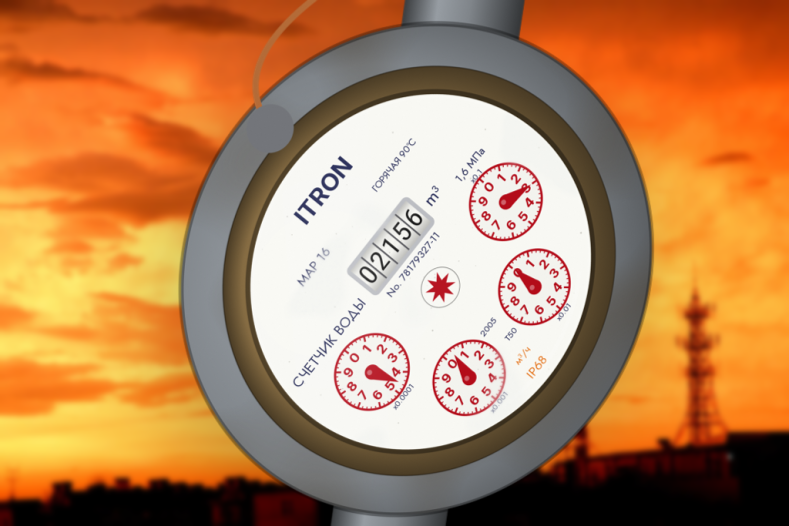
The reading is 2156.3004 m³
